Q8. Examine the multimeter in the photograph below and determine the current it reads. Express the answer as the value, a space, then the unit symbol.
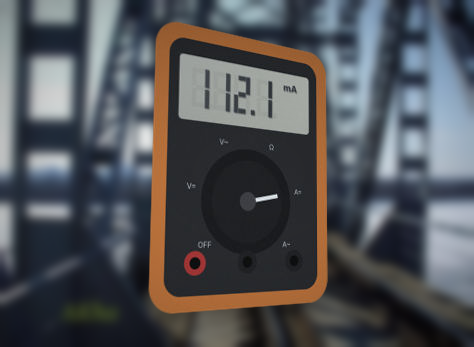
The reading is 112.1 mA
